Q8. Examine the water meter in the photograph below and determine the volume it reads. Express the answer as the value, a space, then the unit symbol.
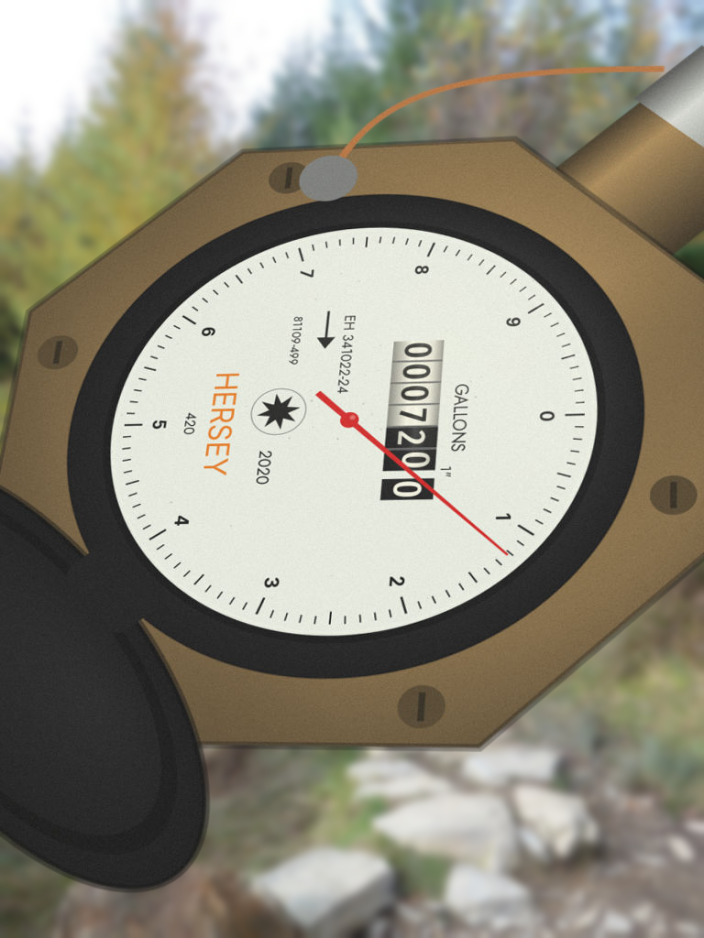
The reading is 7201.2 gal
